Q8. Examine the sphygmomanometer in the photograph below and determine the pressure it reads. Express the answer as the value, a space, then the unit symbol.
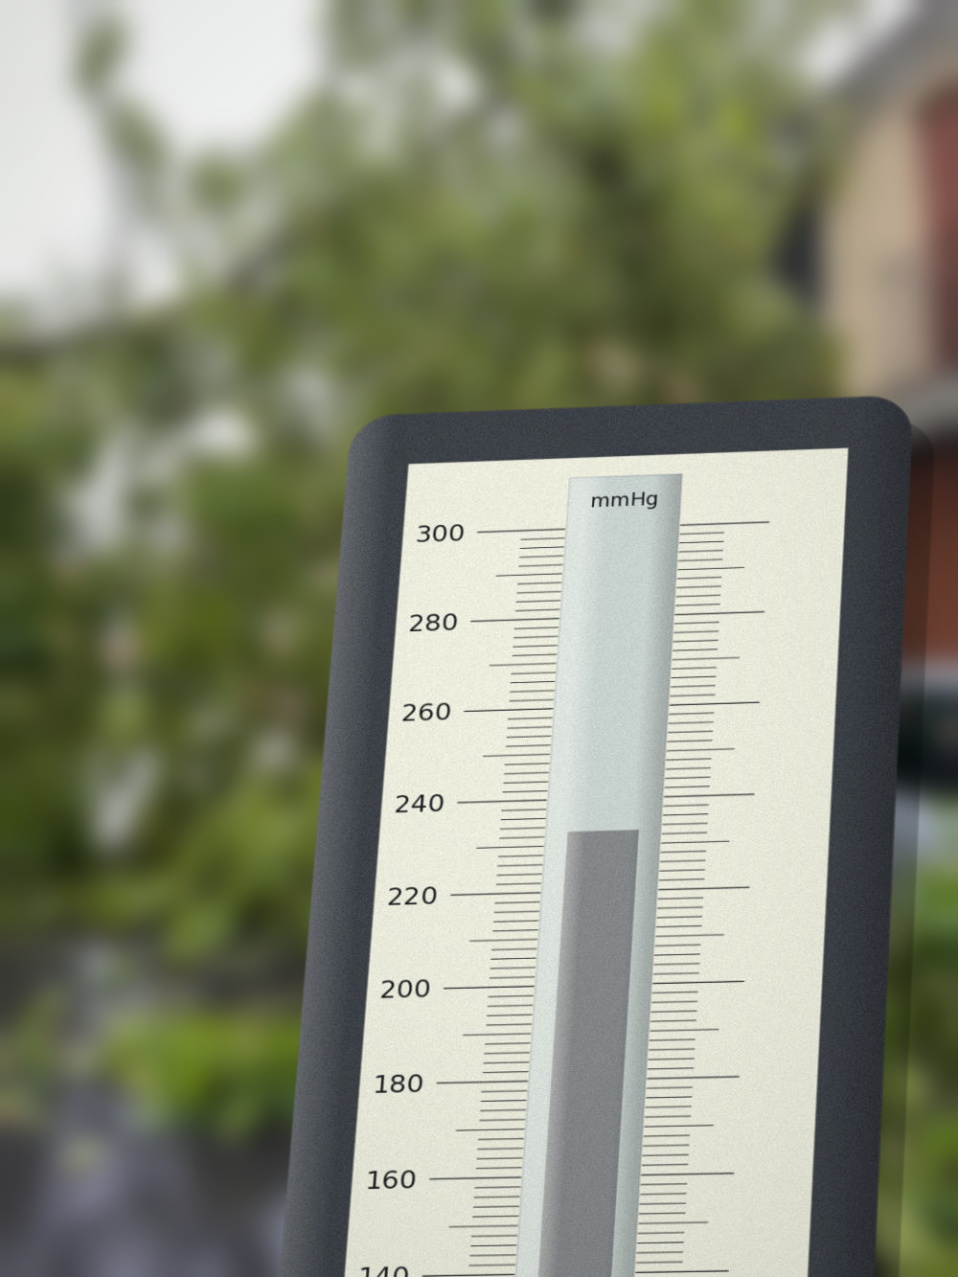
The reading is 233 mmHg
